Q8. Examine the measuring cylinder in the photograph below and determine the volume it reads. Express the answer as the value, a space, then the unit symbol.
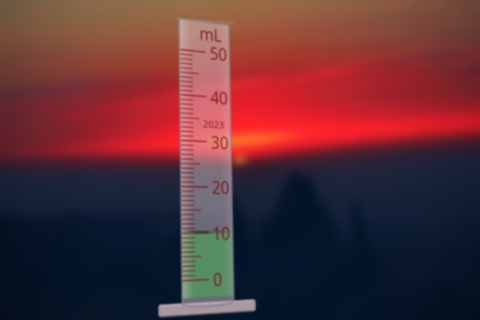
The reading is 10 mL
